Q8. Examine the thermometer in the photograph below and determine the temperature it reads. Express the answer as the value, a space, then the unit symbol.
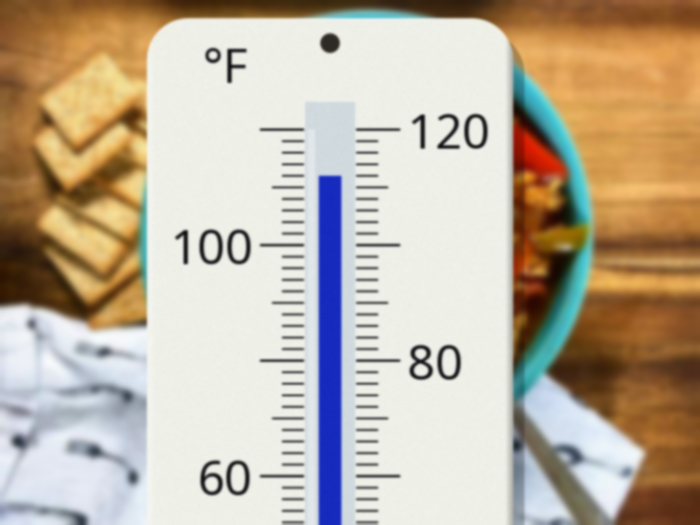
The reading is 112 °F
